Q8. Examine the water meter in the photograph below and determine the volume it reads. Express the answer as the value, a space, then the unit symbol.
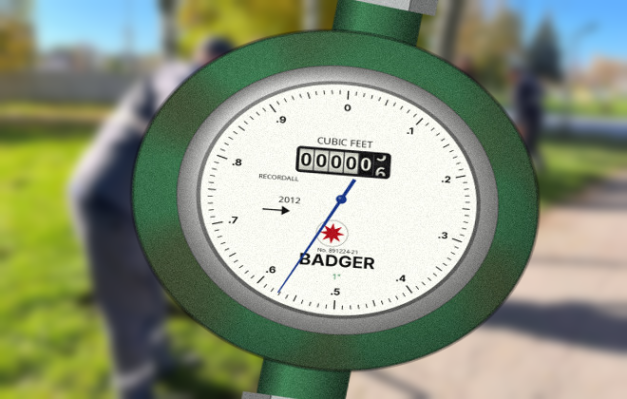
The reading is 5.57 ft³
